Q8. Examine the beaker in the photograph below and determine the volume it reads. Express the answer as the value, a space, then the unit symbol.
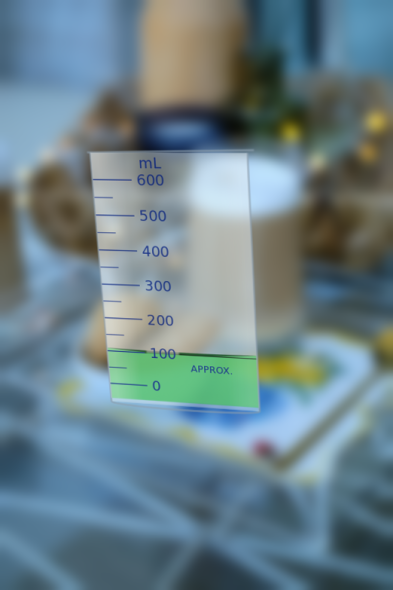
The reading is 100 mL
